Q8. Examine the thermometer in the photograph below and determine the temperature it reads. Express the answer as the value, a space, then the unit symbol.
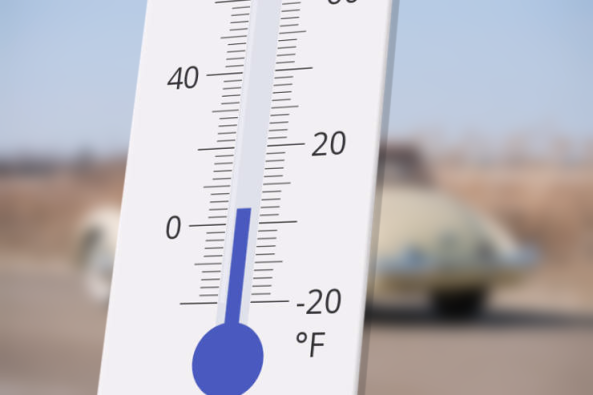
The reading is 4 °F
